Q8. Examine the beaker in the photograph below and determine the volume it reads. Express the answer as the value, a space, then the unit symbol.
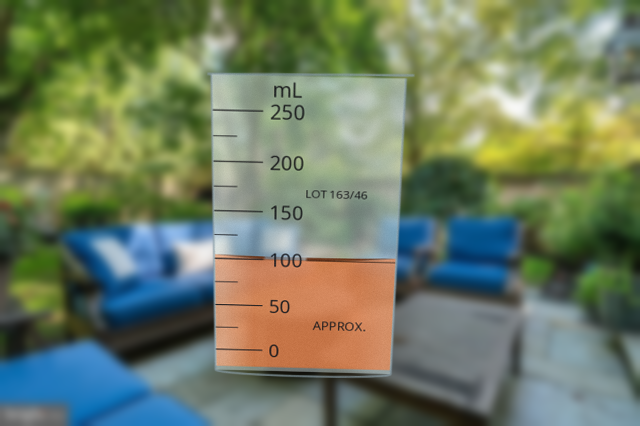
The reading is 100 mL
